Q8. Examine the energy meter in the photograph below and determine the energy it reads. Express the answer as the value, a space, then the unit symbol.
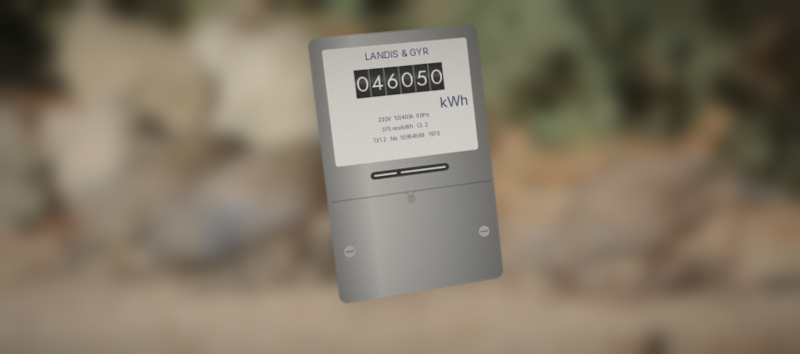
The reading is 46050 kWh
